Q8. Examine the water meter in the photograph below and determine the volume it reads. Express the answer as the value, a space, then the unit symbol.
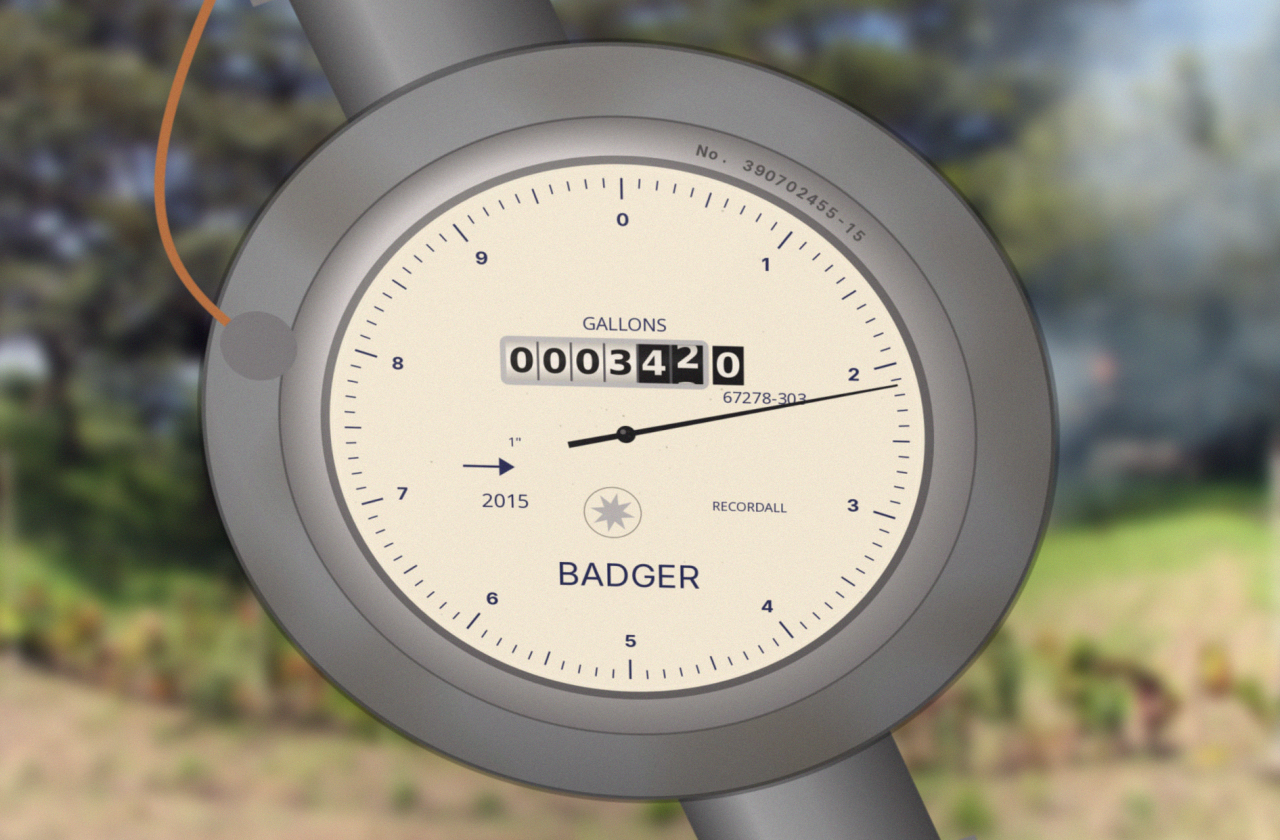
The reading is 3422.1 gal
